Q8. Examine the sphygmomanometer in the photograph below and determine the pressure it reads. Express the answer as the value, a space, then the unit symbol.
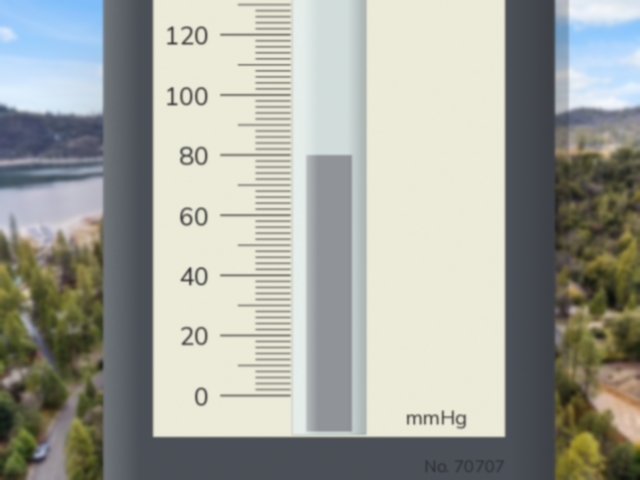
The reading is 80 mmHg
